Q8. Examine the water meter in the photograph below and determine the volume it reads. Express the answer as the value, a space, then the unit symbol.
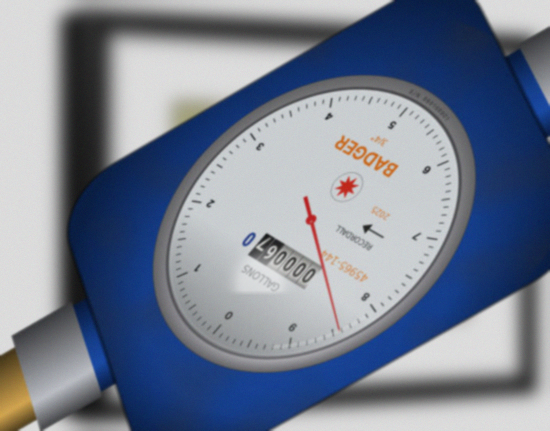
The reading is 668.4 gal
